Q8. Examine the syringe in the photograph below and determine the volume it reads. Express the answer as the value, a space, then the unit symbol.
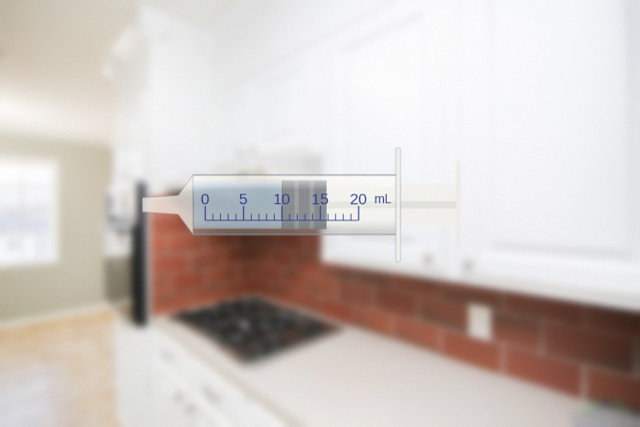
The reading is 10 mL
